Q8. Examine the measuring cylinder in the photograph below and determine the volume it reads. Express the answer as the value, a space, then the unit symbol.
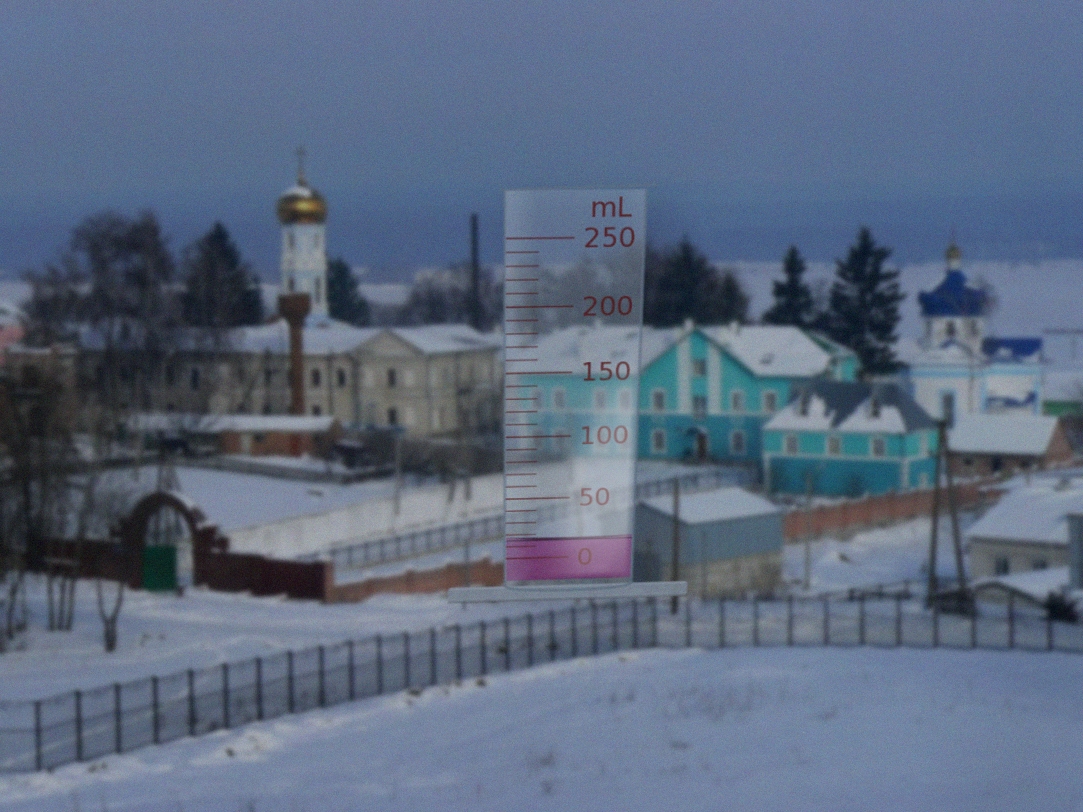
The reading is 15 mL
